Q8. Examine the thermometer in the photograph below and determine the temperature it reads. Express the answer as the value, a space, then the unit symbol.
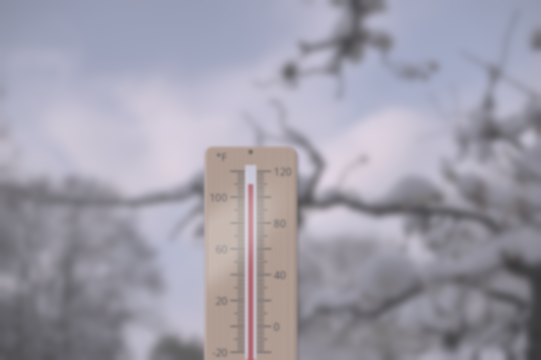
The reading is 110 °F
